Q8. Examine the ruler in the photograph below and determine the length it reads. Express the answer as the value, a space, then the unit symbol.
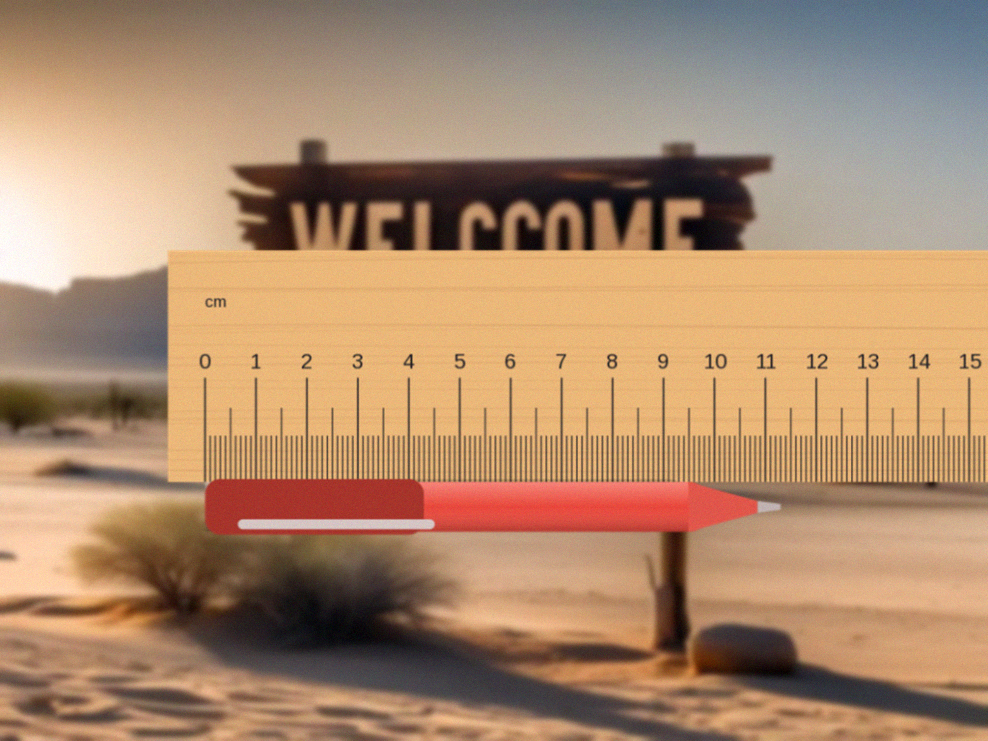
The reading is 11.3 cm
